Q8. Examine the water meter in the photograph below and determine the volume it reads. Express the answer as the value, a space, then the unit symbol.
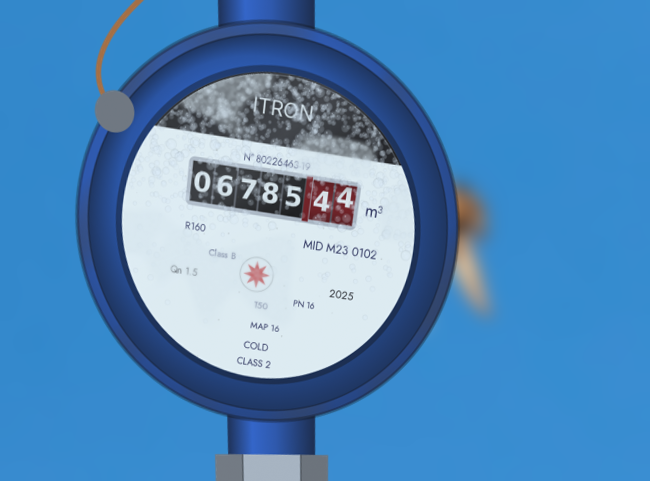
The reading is 6785.44 m³
